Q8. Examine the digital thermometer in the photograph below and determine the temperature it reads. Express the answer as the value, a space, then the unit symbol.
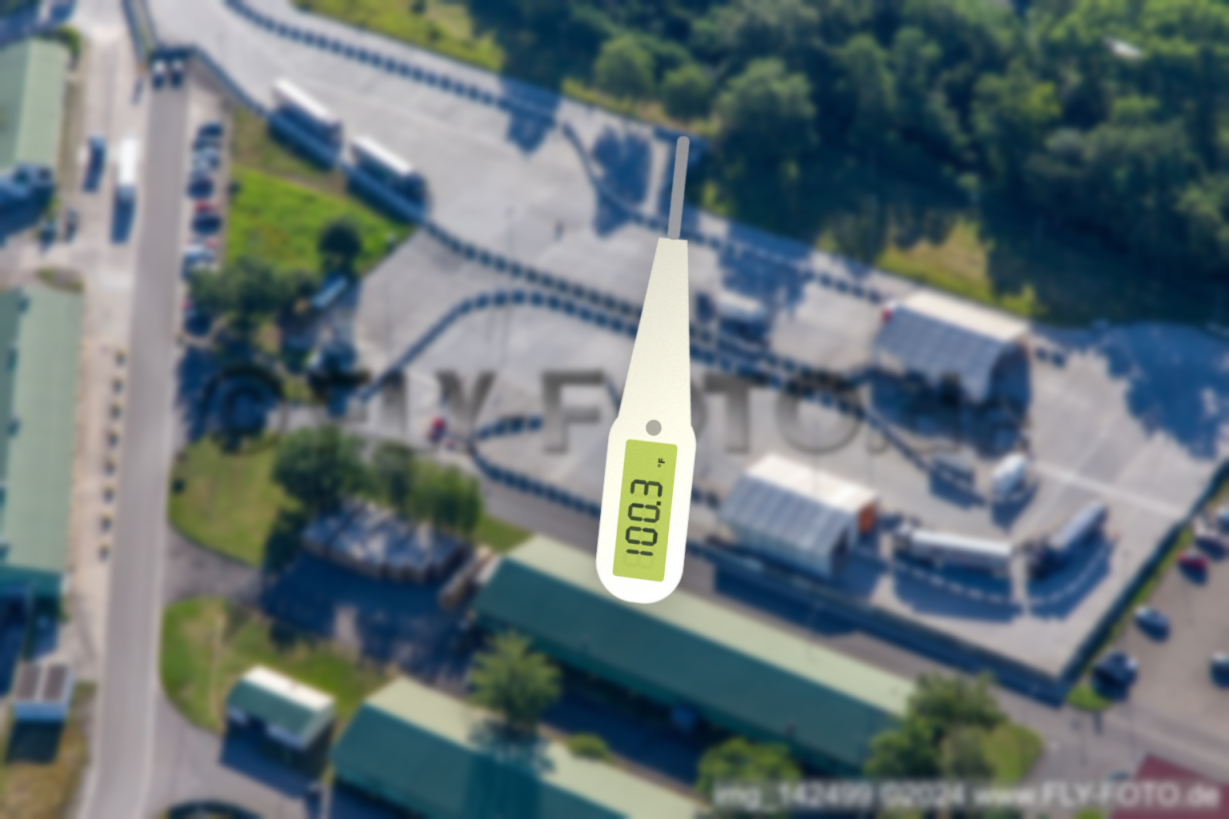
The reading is 100.3 °F
